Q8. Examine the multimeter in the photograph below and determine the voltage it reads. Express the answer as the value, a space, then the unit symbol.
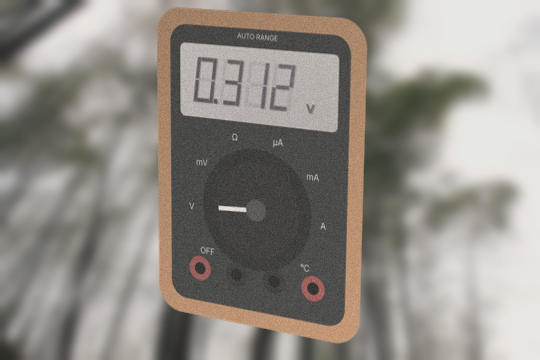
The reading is 0.312 V
